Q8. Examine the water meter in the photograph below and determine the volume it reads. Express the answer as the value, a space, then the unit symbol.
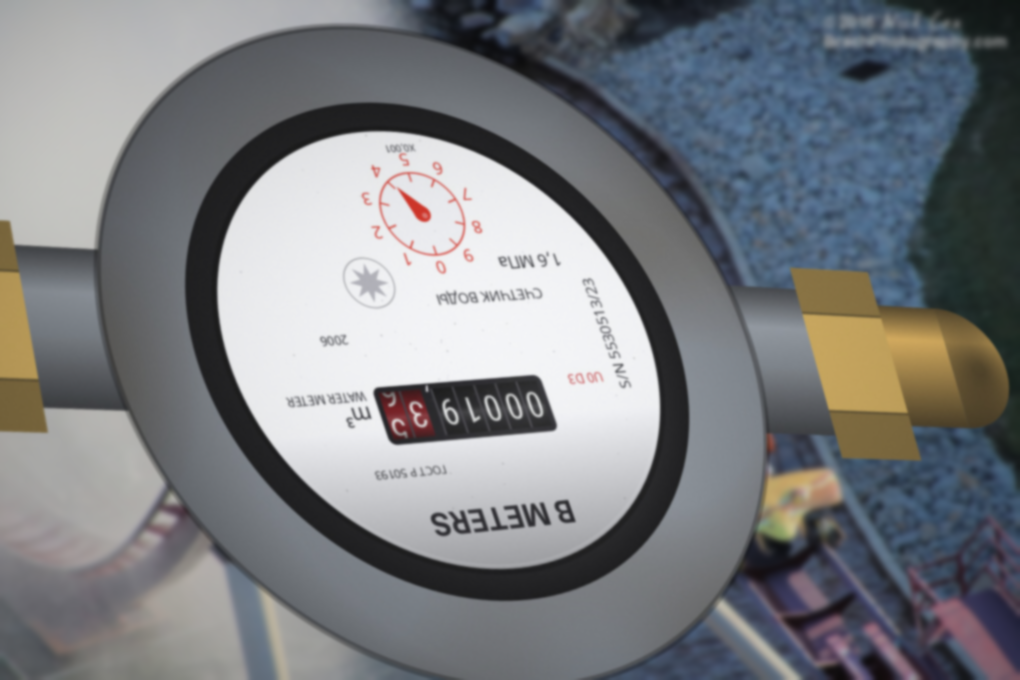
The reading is 19.354 m³
